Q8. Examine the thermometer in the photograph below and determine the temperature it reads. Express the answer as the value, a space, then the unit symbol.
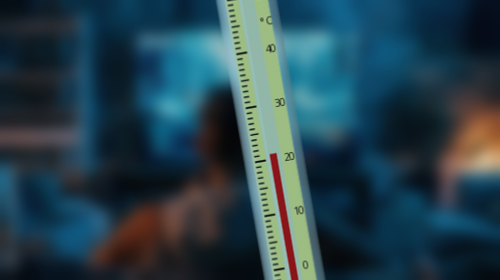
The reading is 21 °C
